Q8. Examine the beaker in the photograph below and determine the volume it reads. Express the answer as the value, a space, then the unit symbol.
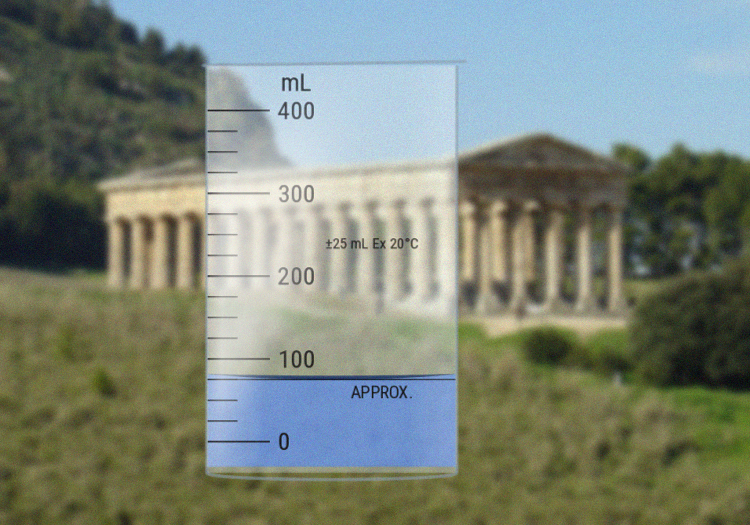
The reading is 75 mL
